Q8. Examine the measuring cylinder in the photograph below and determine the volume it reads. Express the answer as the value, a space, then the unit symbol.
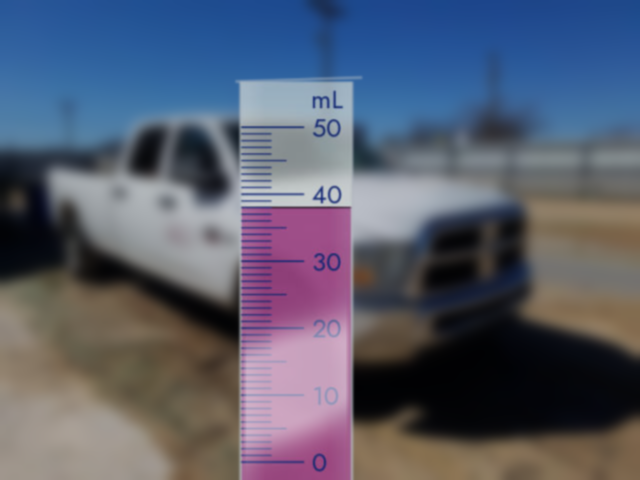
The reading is 38 mL
